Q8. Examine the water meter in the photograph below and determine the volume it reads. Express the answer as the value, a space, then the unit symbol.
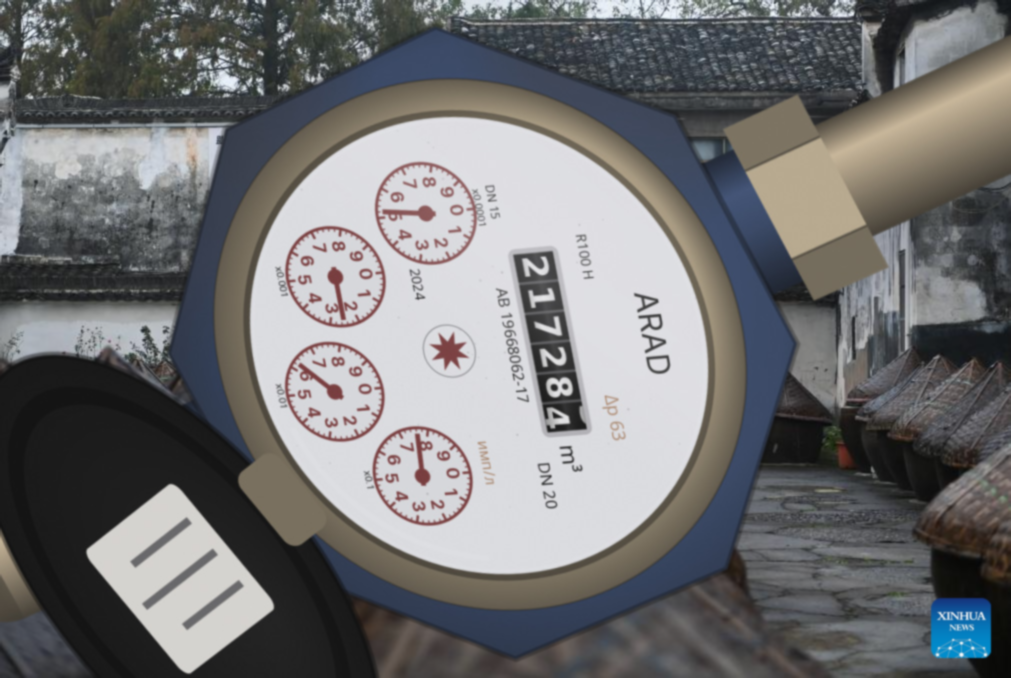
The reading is 217283.7625 m³
